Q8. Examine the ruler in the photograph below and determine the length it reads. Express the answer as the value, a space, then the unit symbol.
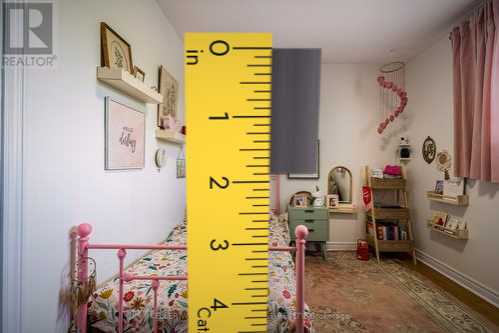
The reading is 1.875 in
